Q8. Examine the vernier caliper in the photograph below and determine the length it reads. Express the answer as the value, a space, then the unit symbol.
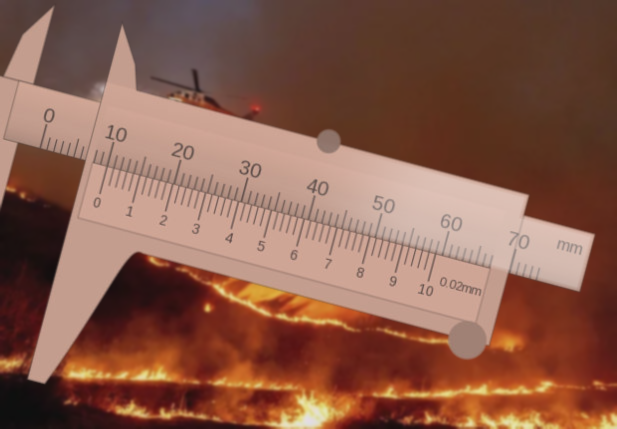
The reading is 10.0 mm
